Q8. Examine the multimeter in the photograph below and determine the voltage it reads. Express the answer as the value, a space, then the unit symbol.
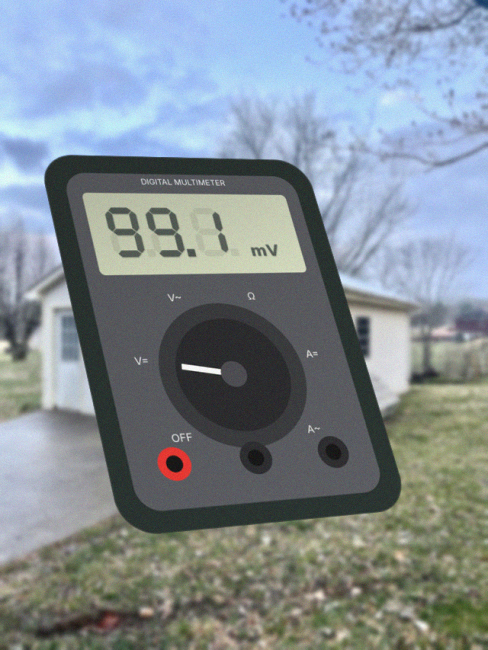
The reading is 99.1 mV
